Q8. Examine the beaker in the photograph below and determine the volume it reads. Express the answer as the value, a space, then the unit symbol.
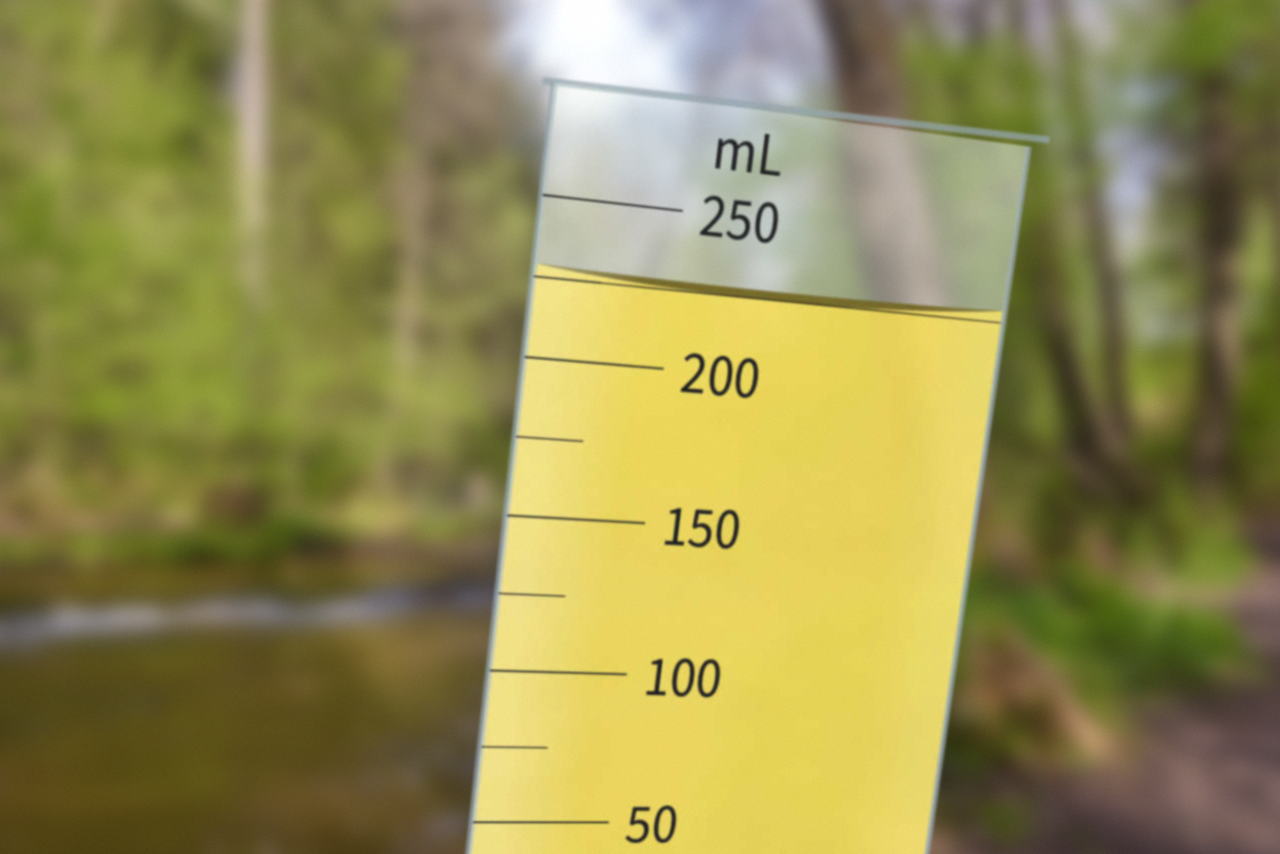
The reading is 225 mL
